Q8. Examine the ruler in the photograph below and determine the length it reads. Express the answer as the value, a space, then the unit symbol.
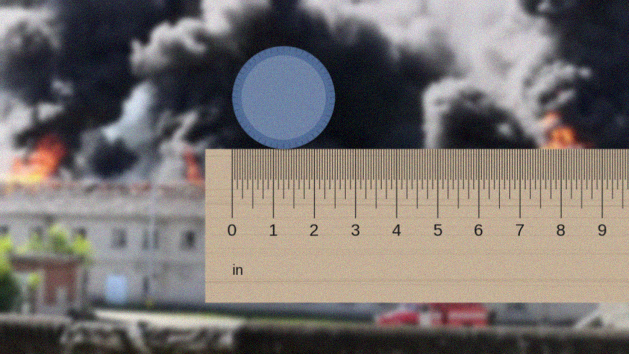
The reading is 2.5 in
